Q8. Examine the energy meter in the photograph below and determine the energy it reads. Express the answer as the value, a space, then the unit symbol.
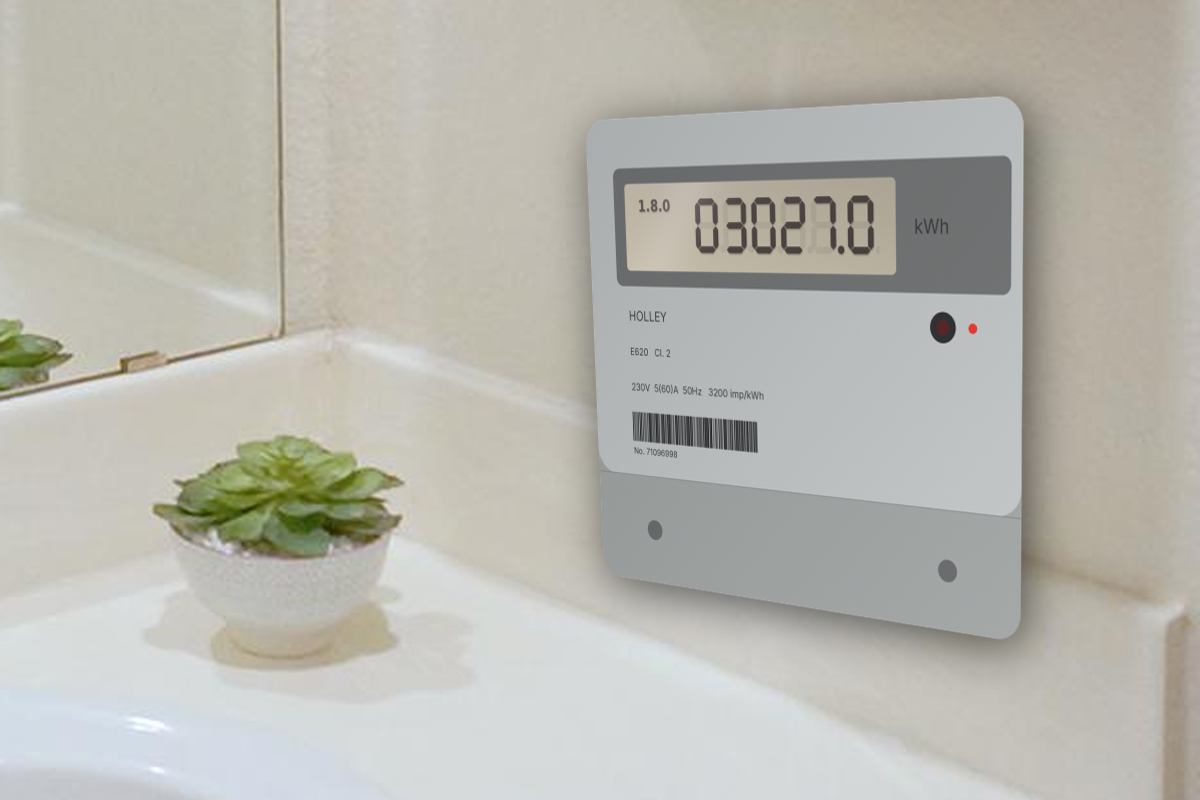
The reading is 3027.0 kWh
